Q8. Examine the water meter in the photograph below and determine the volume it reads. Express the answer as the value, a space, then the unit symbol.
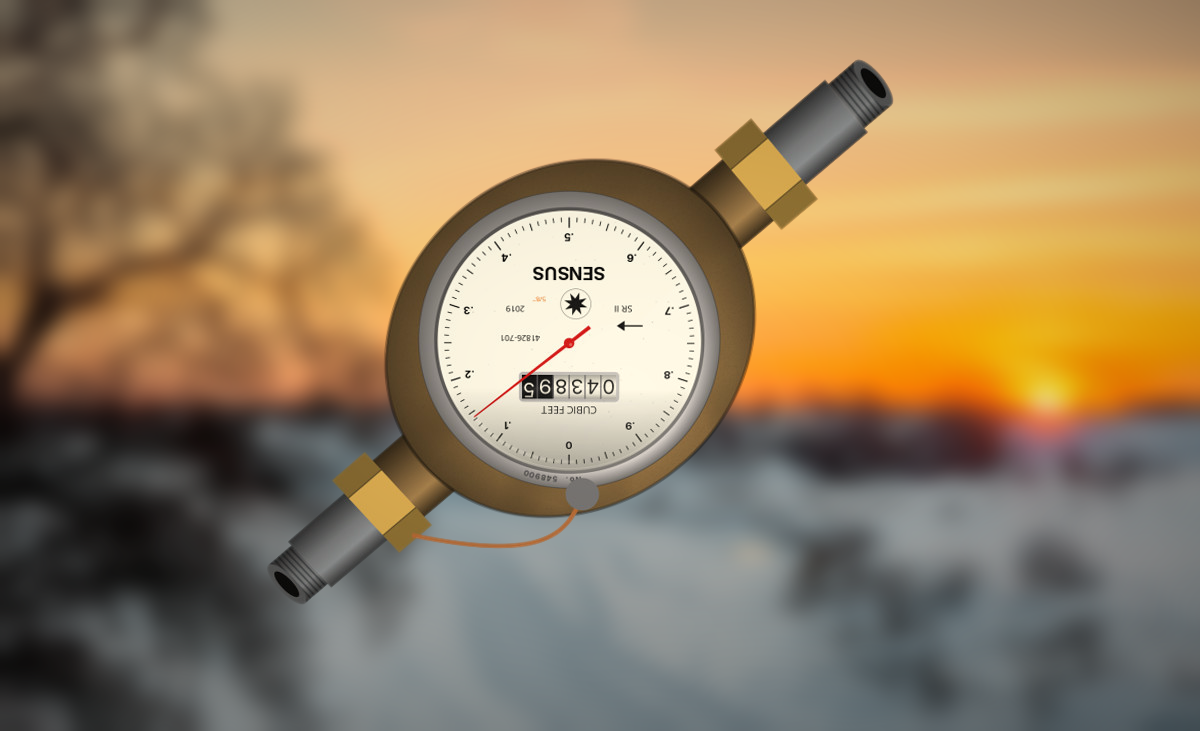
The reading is 43895.14 ft³
